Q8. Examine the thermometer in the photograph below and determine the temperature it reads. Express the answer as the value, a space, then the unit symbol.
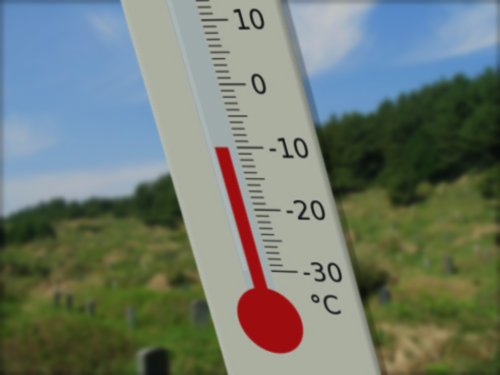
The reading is -10 °C
